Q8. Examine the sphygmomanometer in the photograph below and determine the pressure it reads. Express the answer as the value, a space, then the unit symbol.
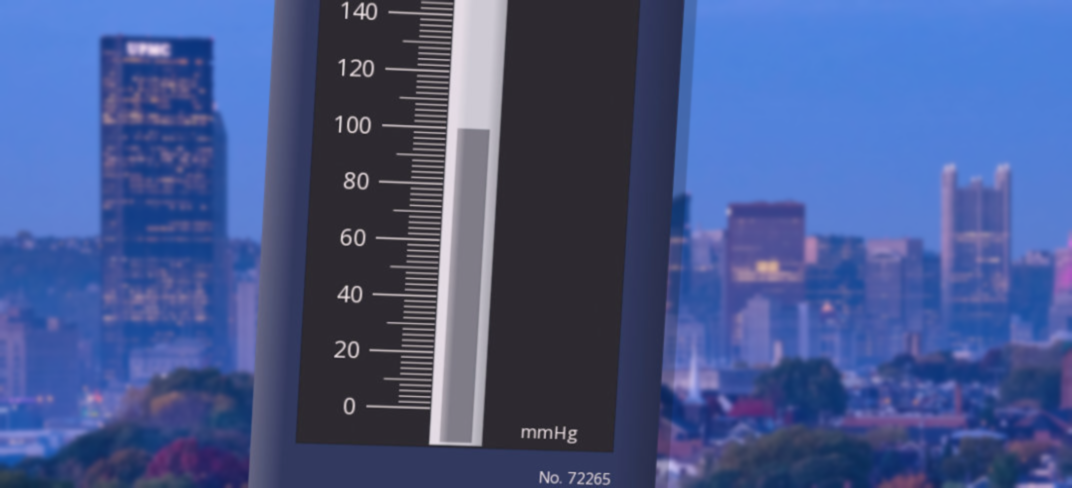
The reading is 100 mmHg
